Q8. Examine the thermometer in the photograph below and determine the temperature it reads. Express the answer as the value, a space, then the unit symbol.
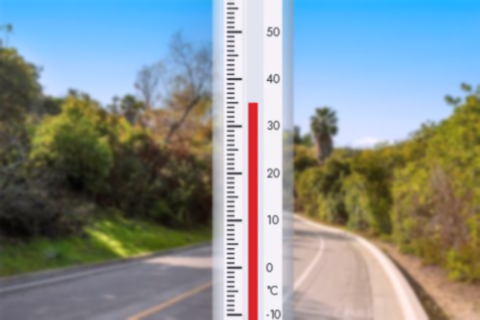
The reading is 35 °C
